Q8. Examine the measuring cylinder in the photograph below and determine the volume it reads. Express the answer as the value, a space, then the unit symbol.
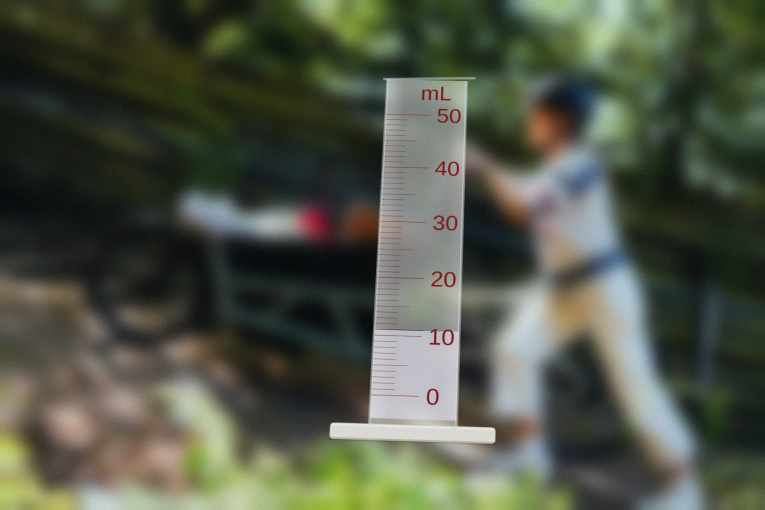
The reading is 11 mL
